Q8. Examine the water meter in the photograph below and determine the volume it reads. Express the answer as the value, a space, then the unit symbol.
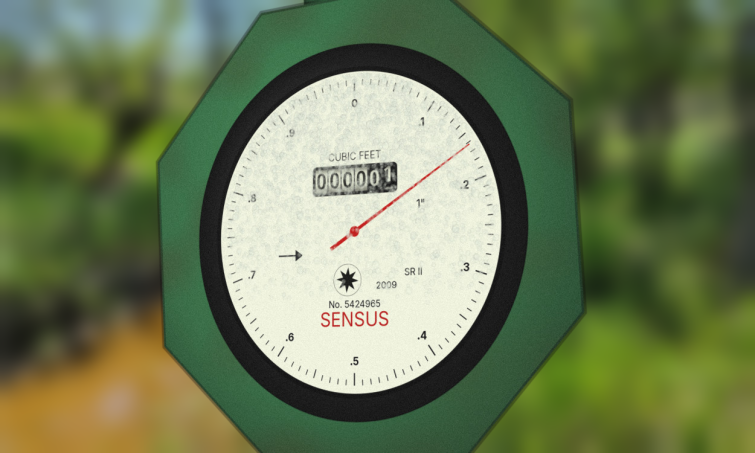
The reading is 1.16 ft³
